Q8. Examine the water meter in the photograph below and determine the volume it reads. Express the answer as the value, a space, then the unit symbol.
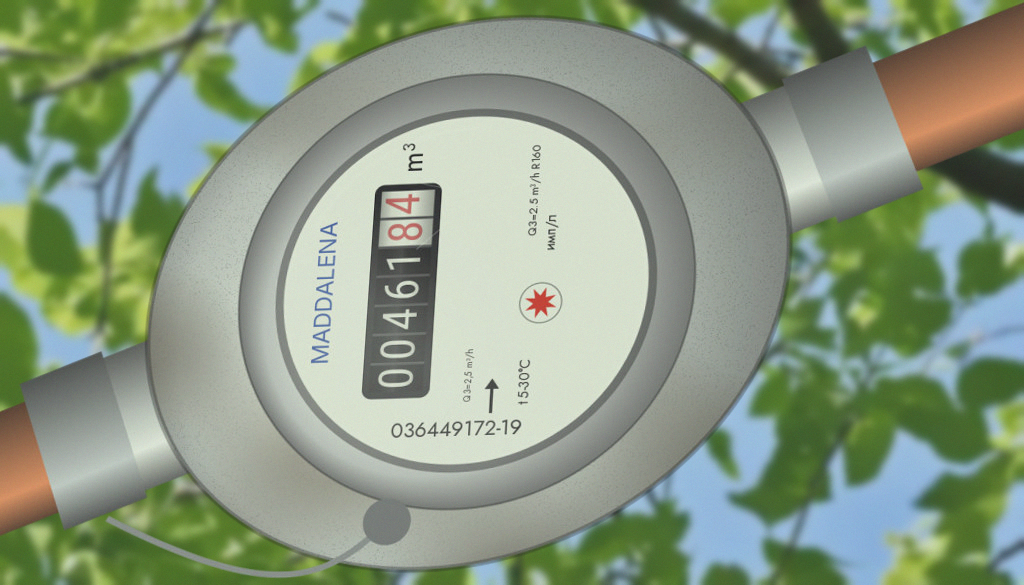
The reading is 461.84 m³
